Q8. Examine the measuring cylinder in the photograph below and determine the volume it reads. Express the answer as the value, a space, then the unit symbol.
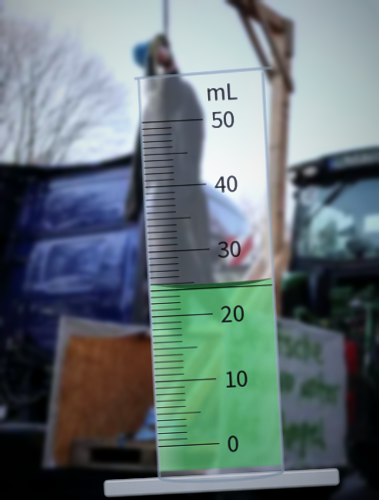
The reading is 24 mL
